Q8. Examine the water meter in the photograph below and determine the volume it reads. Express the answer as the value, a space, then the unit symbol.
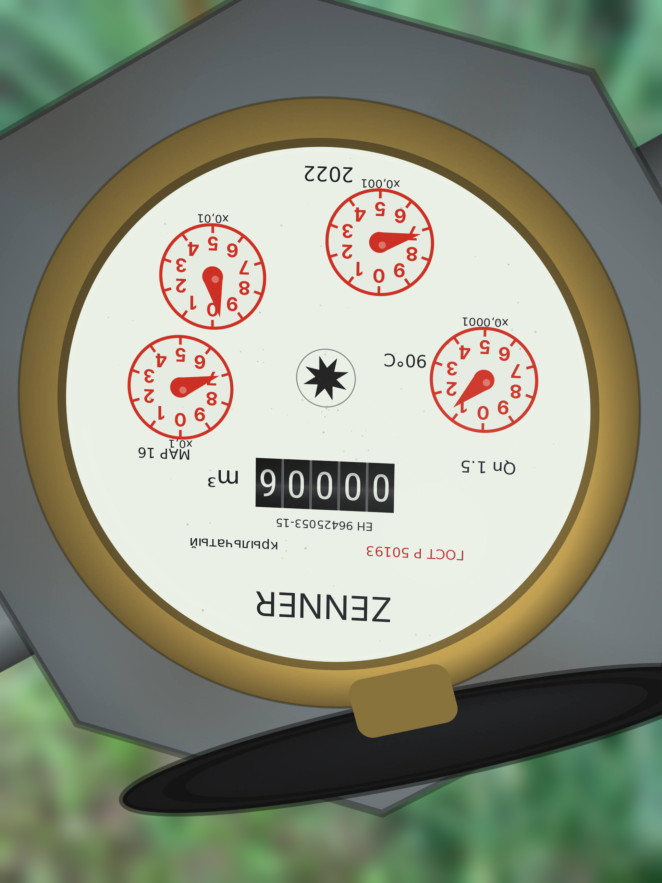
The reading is 6.6971 m³
